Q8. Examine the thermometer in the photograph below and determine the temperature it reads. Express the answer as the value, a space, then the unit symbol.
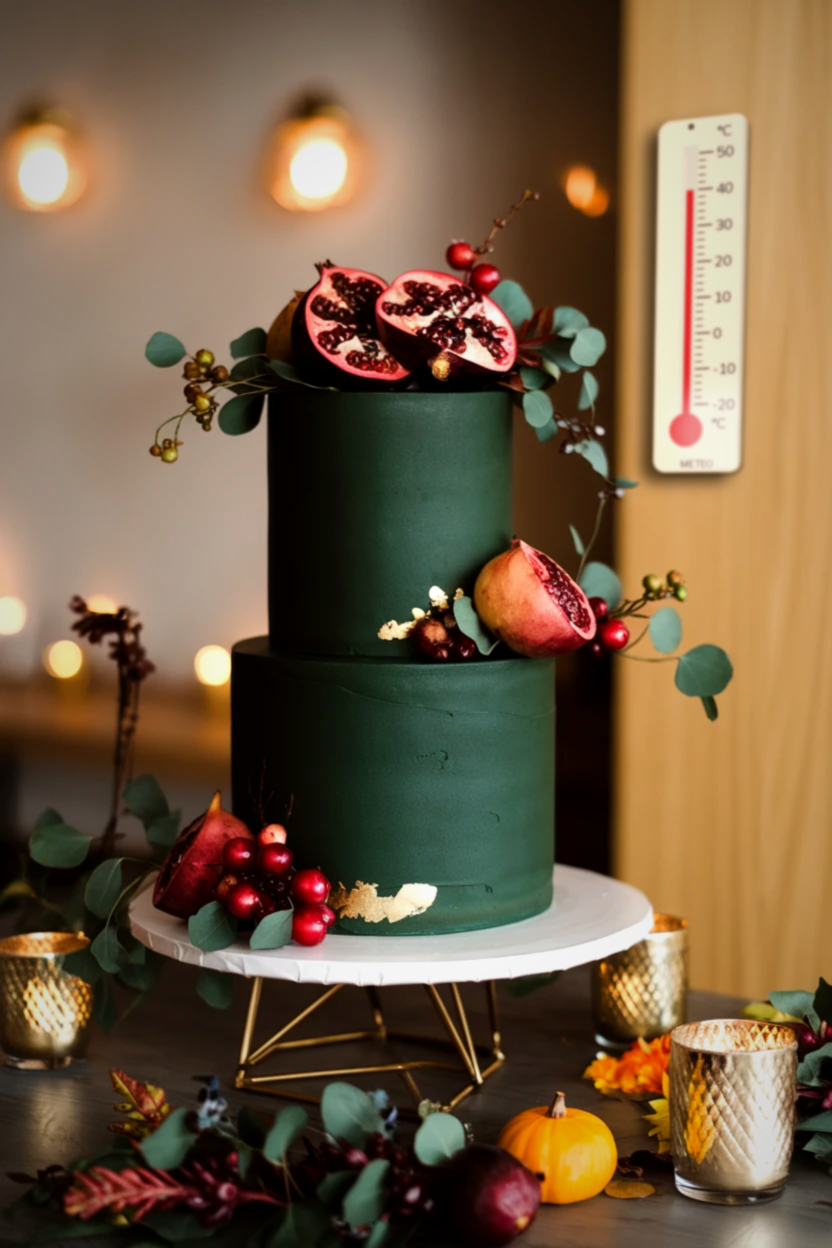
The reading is 40 °C
